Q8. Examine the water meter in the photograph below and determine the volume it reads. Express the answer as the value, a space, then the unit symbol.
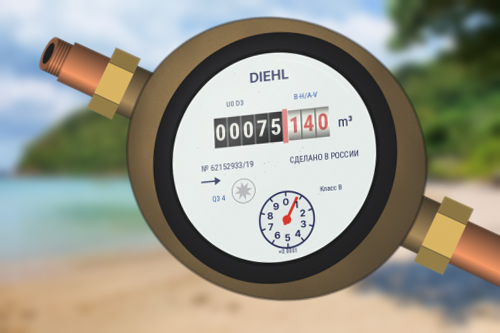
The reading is 75.1400 m³
